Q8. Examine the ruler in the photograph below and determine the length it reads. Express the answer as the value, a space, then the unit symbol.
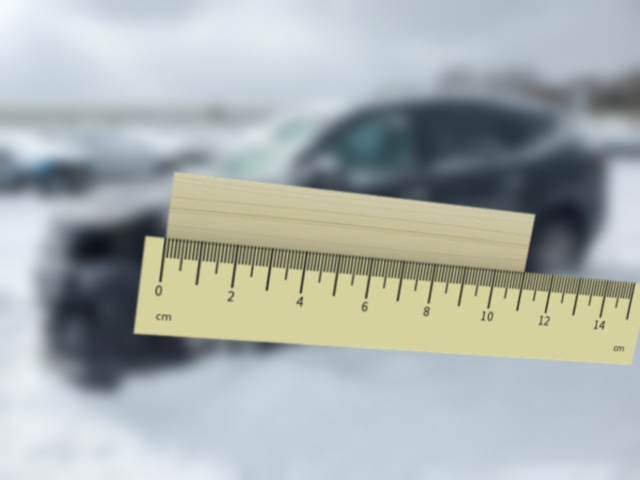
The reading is 11 cm
